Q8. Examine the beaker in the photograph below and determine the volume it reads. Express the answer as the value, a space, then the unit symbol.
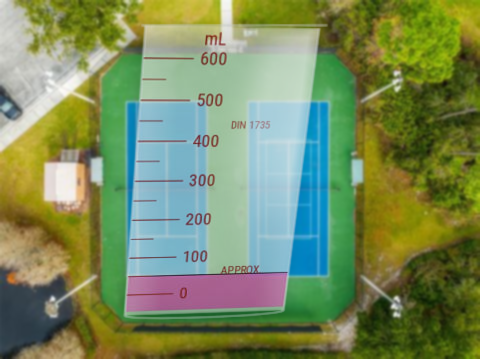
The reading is 50 mL
